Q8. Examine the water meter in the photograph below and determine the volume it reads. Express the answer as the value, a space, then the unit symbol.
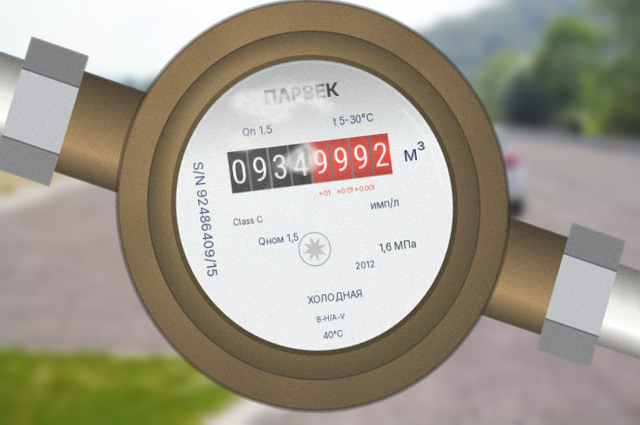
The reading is 934.9992 m³
